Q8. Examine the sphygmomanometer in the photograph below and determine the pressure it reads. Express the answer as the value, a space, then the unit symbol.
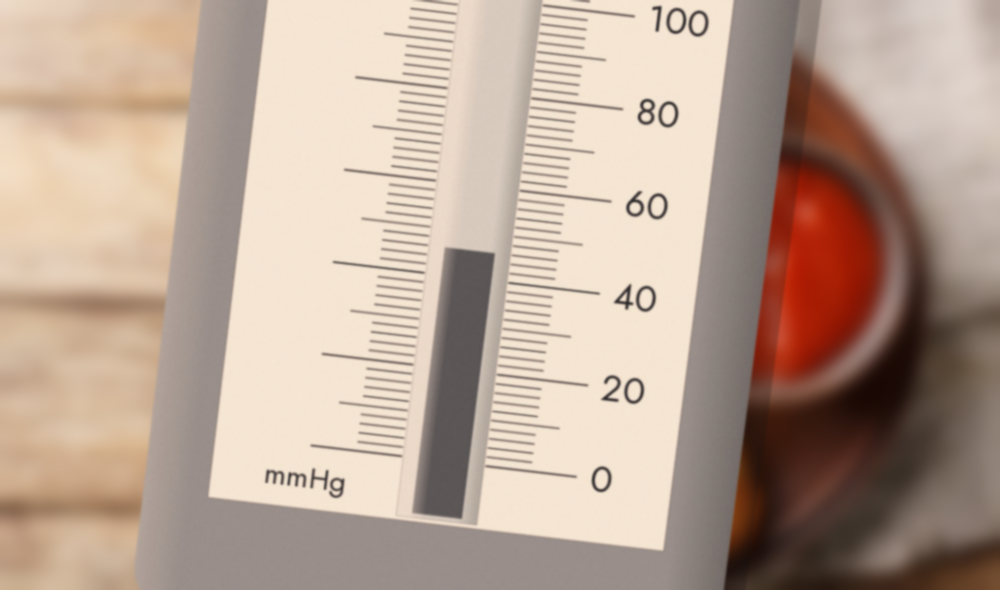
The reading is 46 mmHg
